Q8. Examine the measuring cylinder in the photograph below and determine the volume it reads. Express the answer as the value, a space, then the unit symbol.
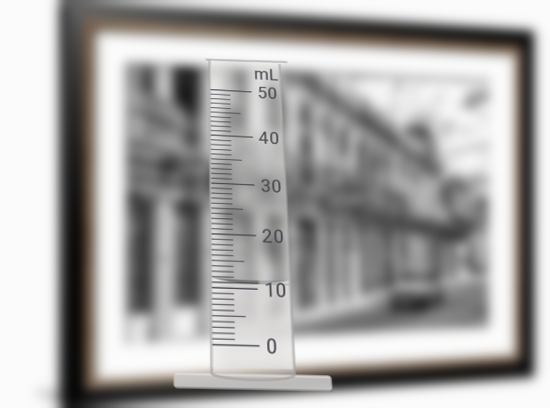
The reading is 11 mL
